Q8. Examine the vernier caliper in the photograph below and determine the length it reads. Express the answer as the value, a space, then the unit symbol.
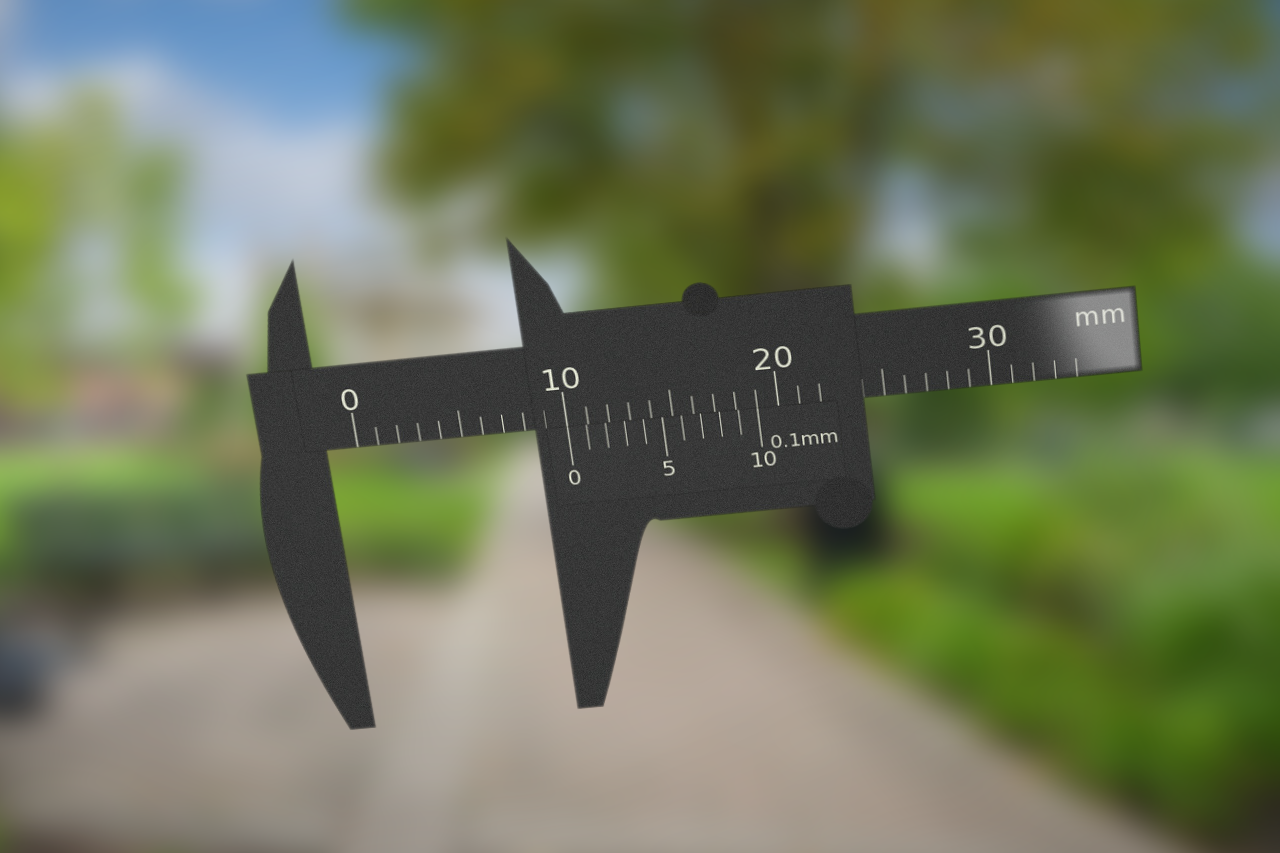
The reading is 10.0 mm
